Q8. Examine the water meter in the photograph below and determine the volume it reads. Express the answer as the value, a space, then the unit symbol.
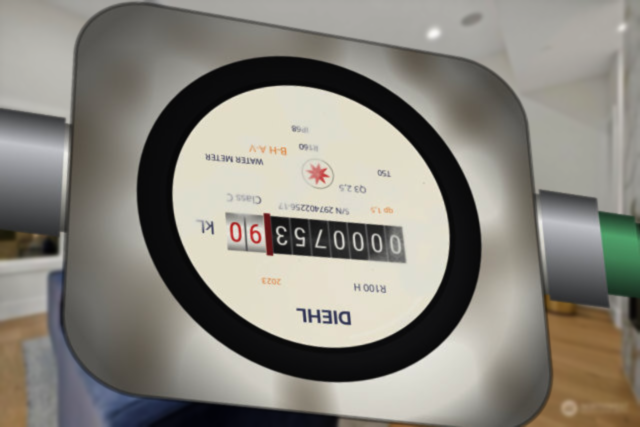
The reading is 753.90 kL
